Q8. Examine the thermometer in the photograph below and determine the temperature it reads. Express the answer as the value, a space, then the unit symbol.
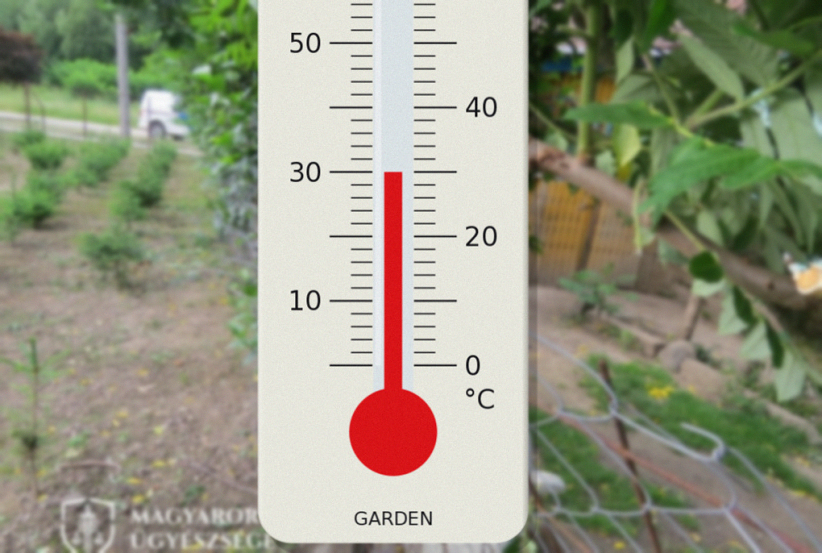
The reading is 30 °C
